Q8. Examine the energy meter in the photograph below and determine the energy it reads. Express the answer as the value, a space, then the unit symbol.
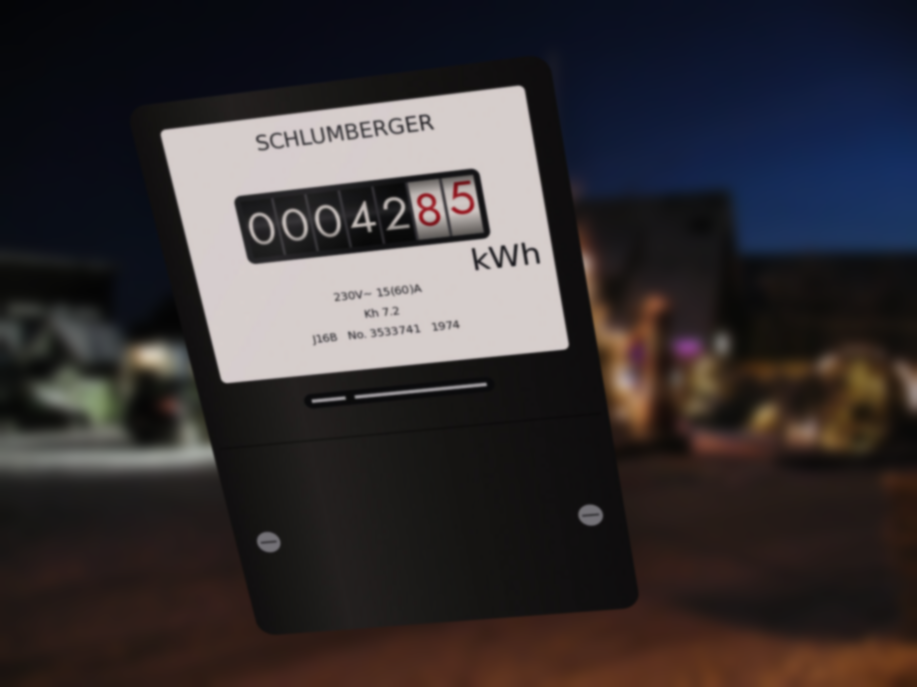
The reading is 42.85 kWh
